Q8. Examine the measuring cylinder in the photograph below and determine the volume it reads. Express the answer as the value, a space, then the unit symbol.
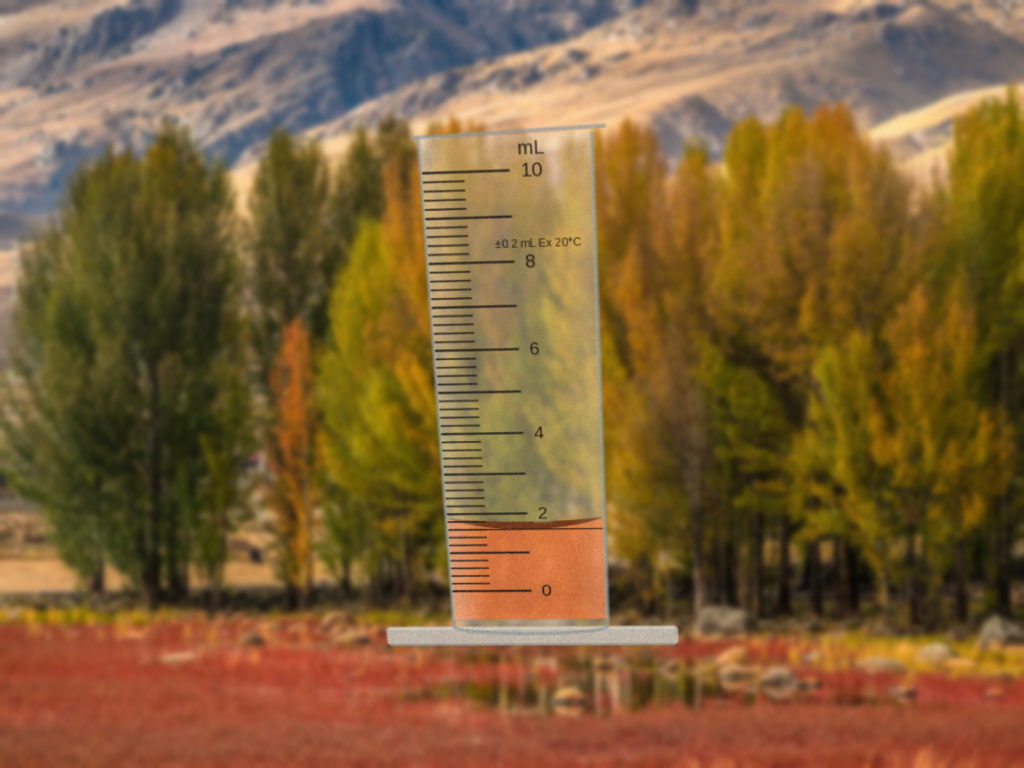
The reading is 1.6 mL
